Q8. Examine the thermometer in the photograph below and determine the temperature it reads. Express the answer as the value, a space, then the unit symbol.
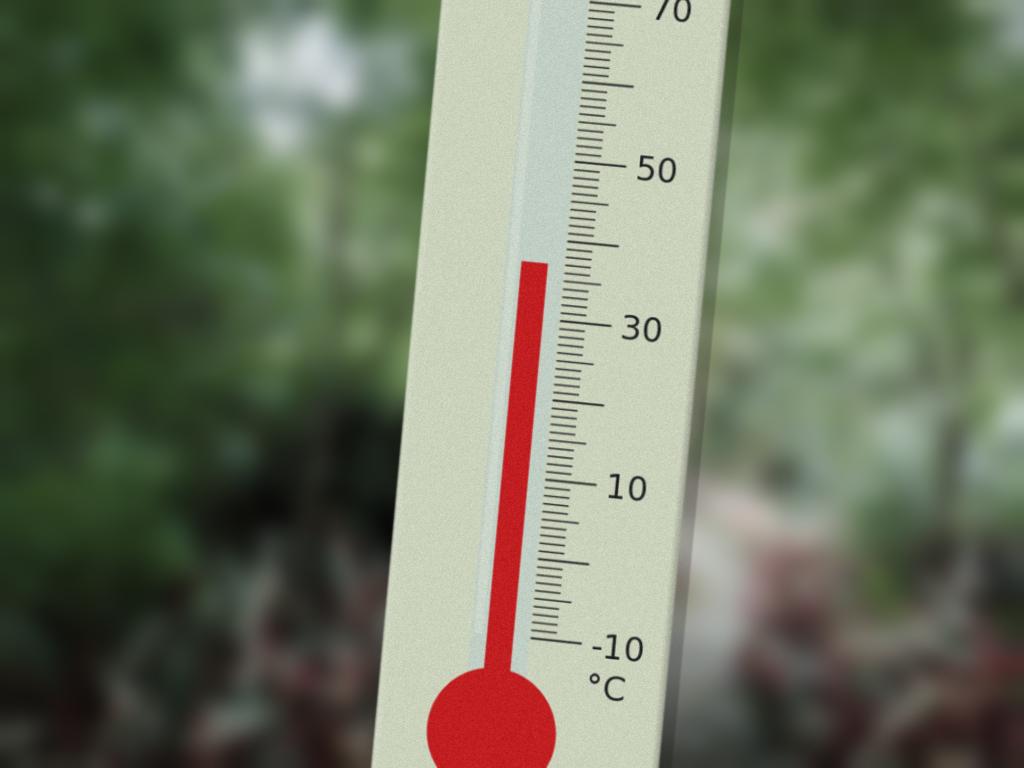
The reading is 37 °C
